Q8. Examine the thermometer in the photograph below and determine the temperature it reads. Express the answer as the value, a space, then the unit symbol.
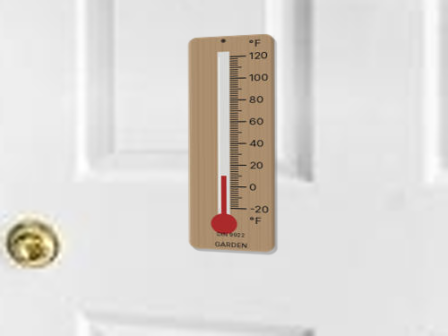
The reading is 10 °F
